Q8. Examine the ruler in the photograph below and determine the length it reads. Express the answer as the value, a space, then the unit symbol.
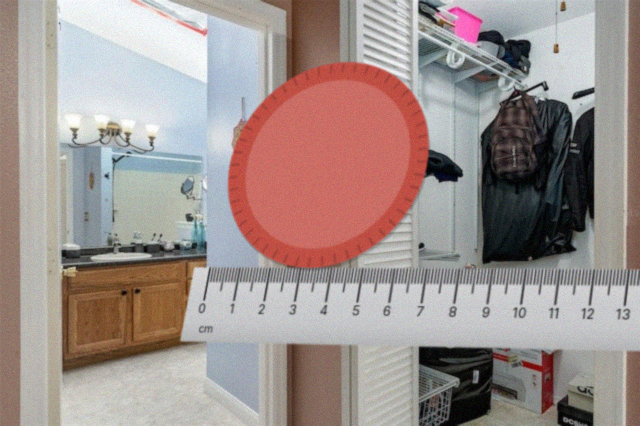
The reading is 6.5 cm
